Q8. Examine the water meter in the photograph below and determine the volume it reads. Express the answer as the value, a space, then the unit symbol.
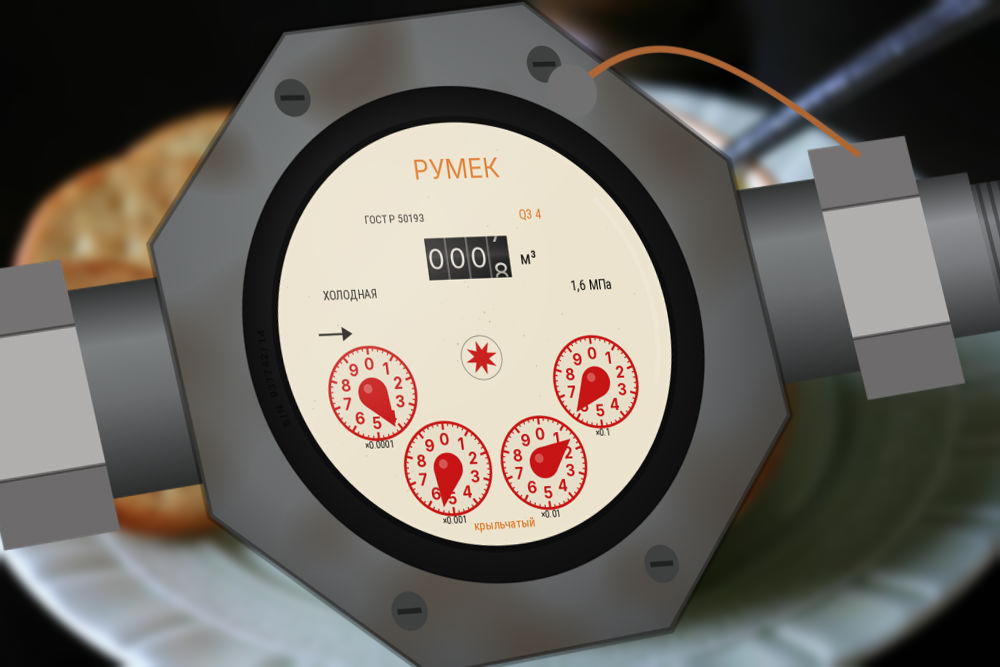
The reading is 7.6154 m³
